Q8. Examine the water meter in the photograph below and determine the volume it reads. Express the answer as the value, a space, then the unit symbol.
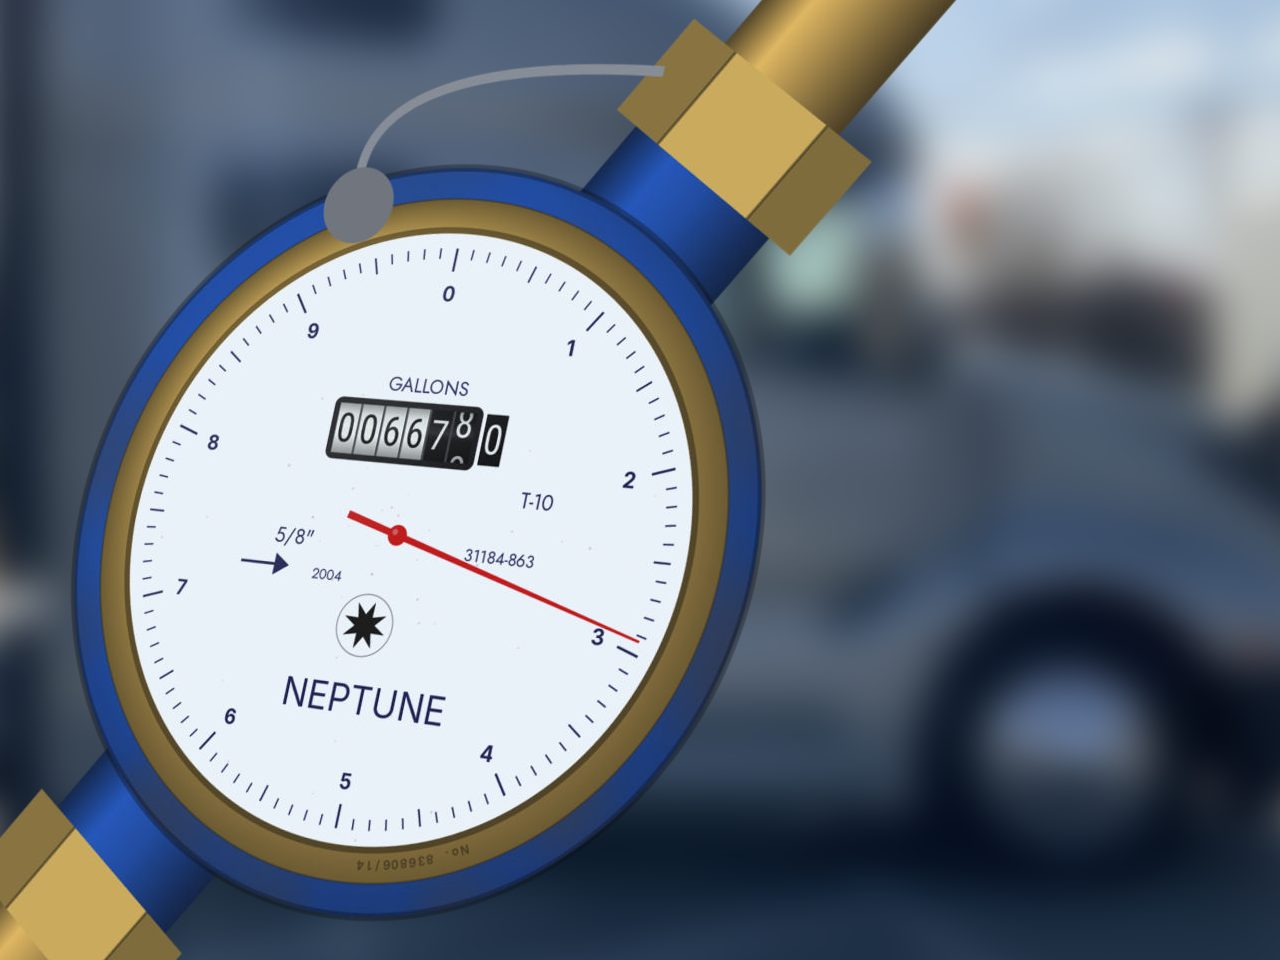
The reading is 66782.9 gal
